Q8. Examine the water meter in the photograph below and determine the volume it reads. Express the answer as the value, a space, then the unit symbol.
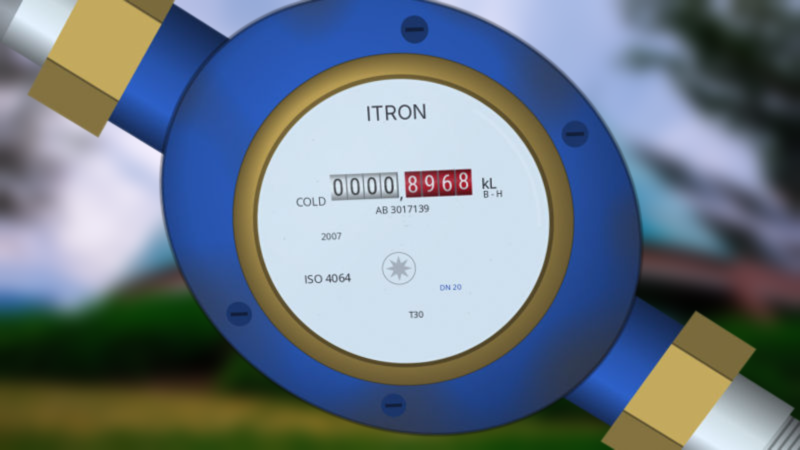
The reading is 0.8968 kL
